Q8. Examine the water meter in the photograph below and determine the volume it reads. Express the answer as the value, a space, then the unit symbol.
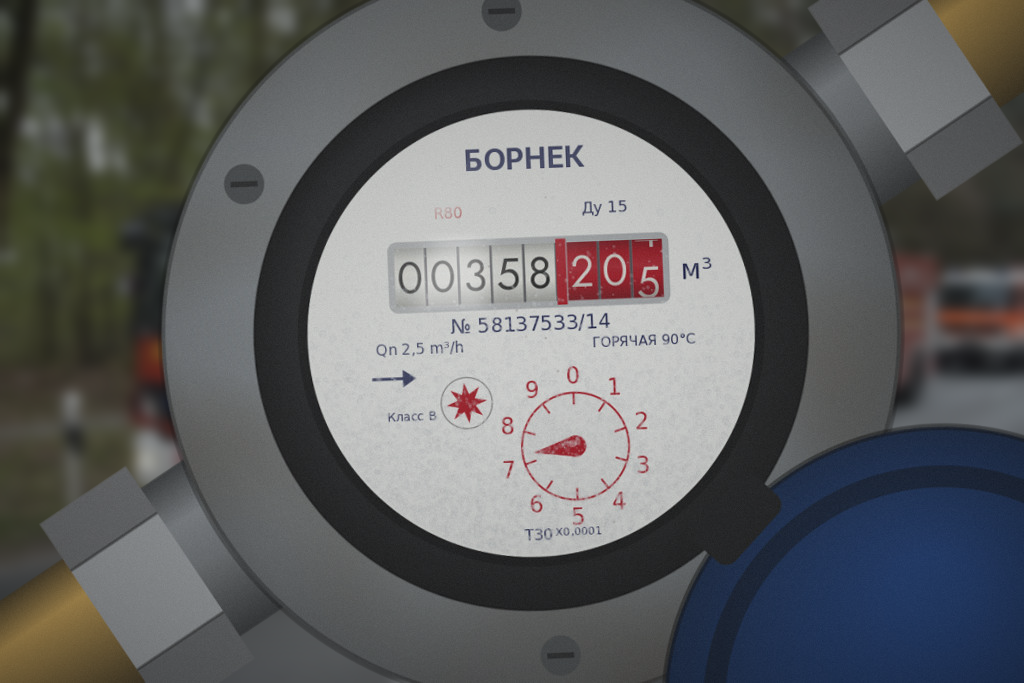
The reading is 358.2047 m³
